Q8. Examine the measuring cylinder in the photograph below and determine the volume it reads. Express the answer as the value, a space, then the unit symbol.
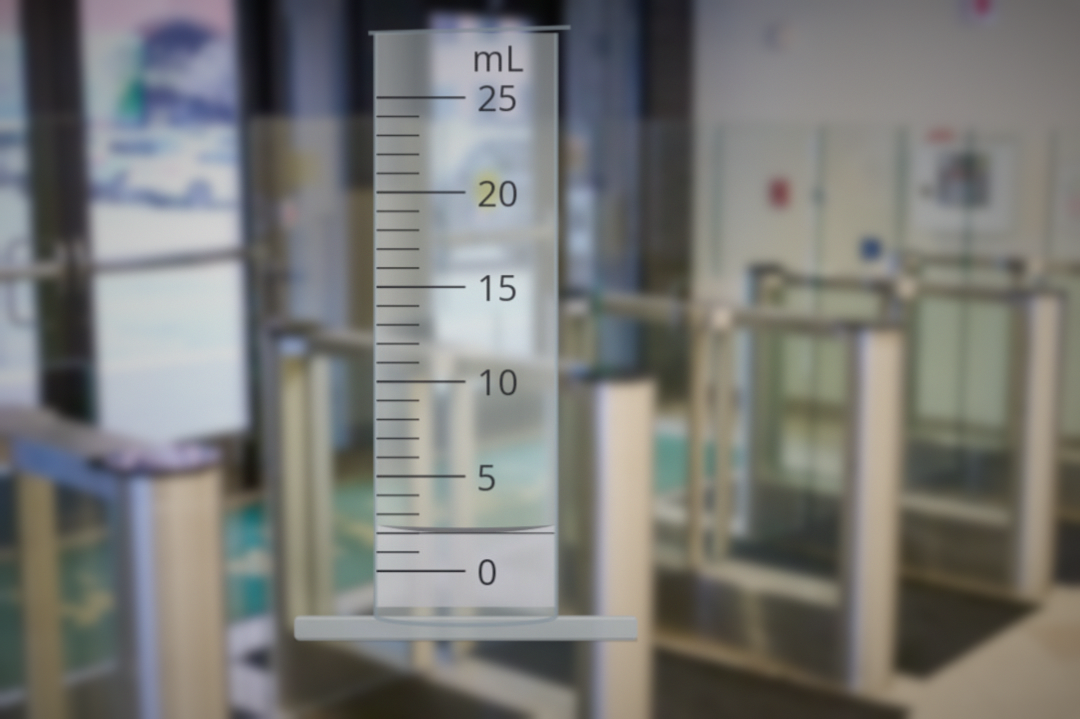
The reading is 2 mL
